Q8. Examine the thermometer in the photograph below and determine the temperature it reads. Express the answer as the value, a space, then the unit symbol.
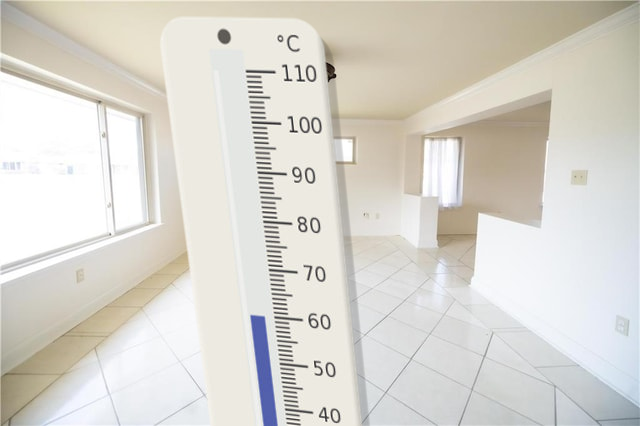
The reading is 60 °C
